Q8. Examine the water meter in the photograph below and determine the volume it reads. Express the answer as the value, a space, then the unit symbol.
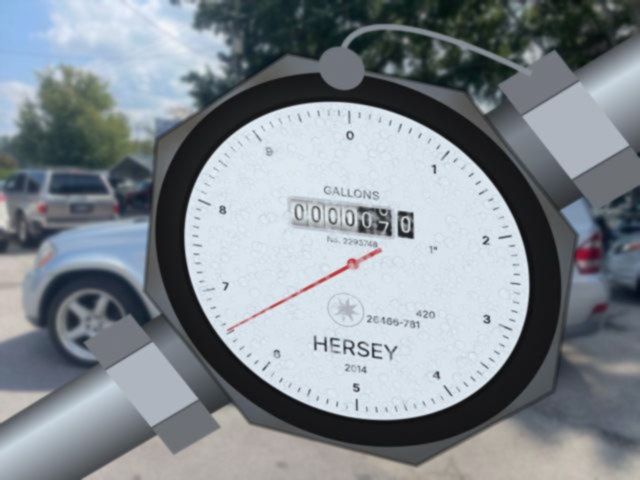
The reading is 66.5 gal
